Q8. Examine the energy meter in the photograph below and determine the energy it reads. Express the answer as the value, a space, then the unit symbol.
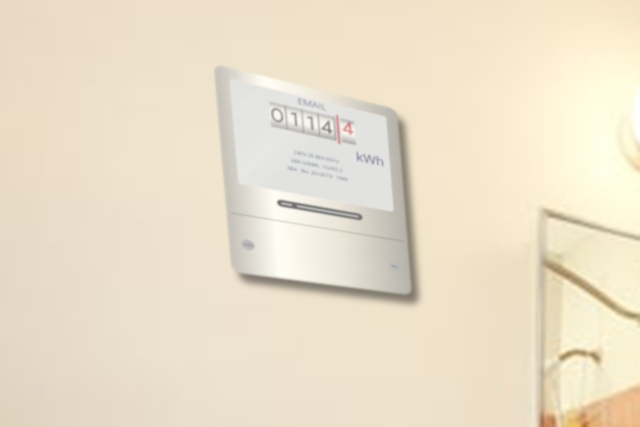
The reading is 114.4 kWh
